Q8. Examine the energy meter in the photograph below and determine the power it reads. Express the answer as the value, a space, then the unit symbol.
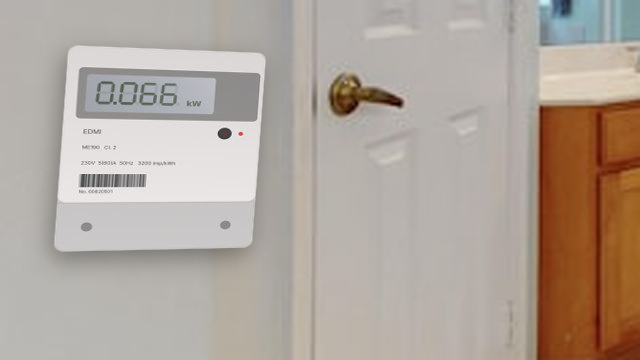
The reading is 0.066 kW
